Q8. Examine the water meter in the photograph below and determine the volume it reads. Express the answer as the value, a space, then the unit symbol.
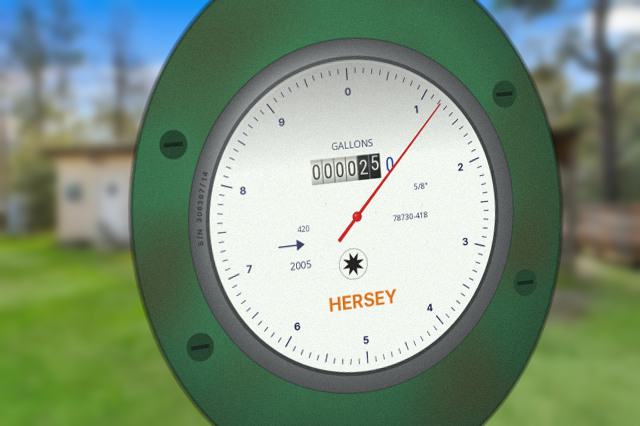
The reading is 251.2 gal
